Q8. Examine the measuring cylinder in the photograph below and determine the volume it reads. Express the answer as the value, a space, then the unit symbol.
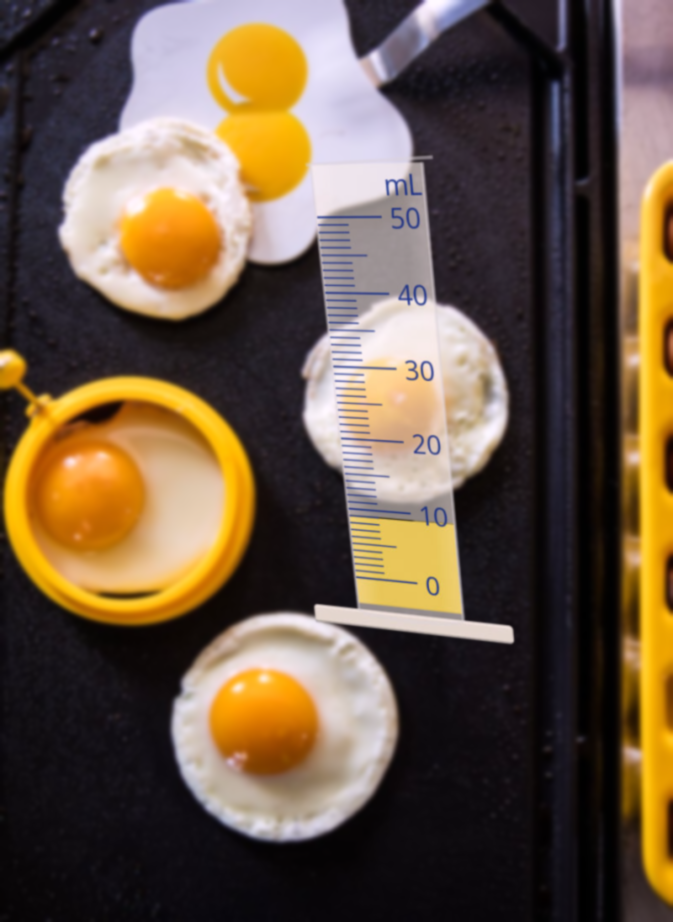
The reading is 9 mL
